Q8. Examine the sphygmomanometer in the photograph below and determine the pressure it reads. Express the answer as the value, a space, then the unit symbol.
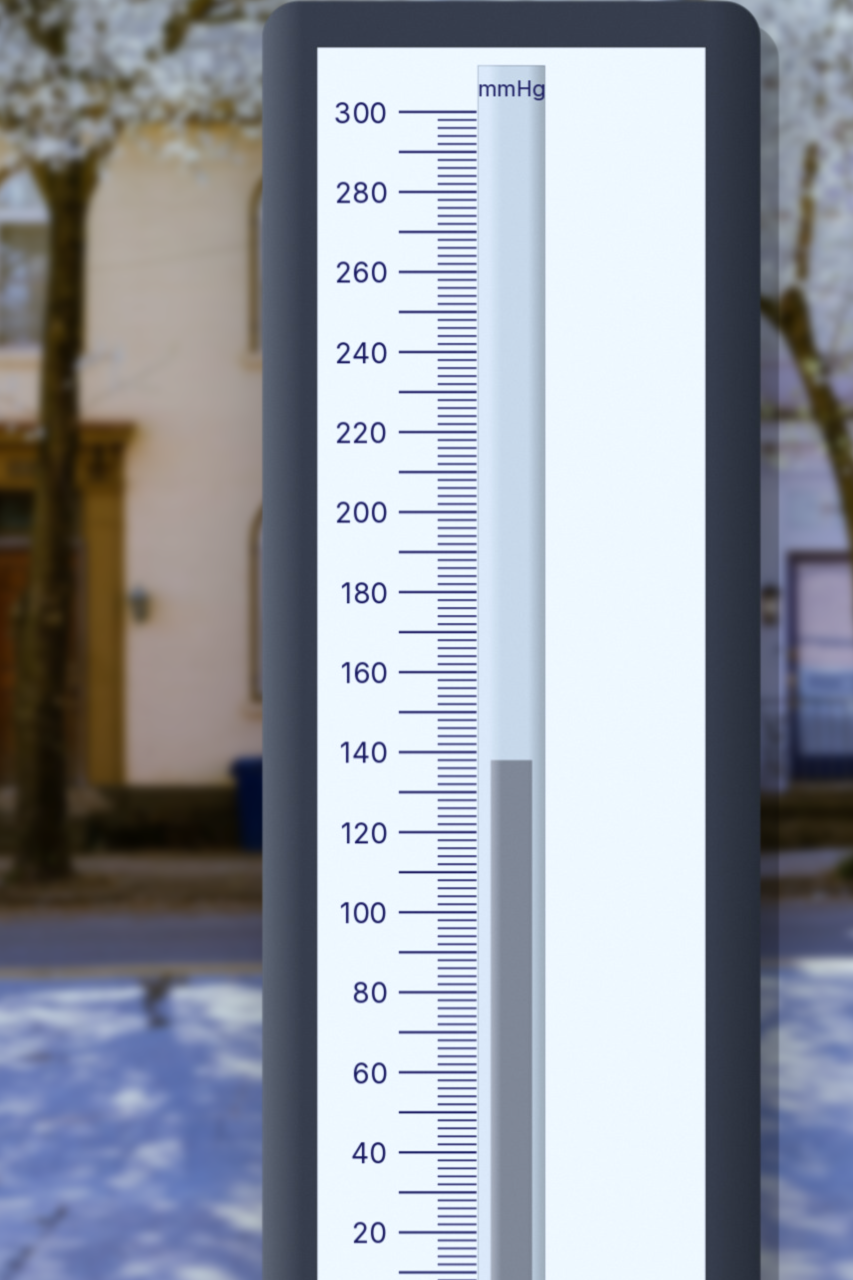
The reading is 138 mmHg
